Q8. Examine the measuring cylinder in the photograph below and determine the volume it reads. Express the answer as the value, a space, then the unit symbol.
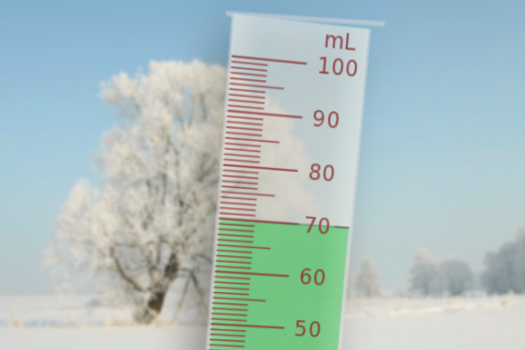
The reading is 70 mL
